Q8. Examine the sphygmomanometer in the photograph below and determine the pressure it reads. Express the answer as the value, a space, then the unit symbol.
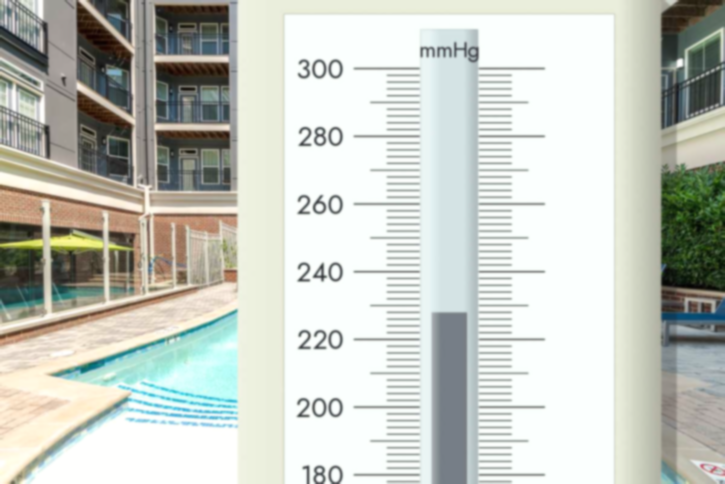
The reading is 228 mmHg
